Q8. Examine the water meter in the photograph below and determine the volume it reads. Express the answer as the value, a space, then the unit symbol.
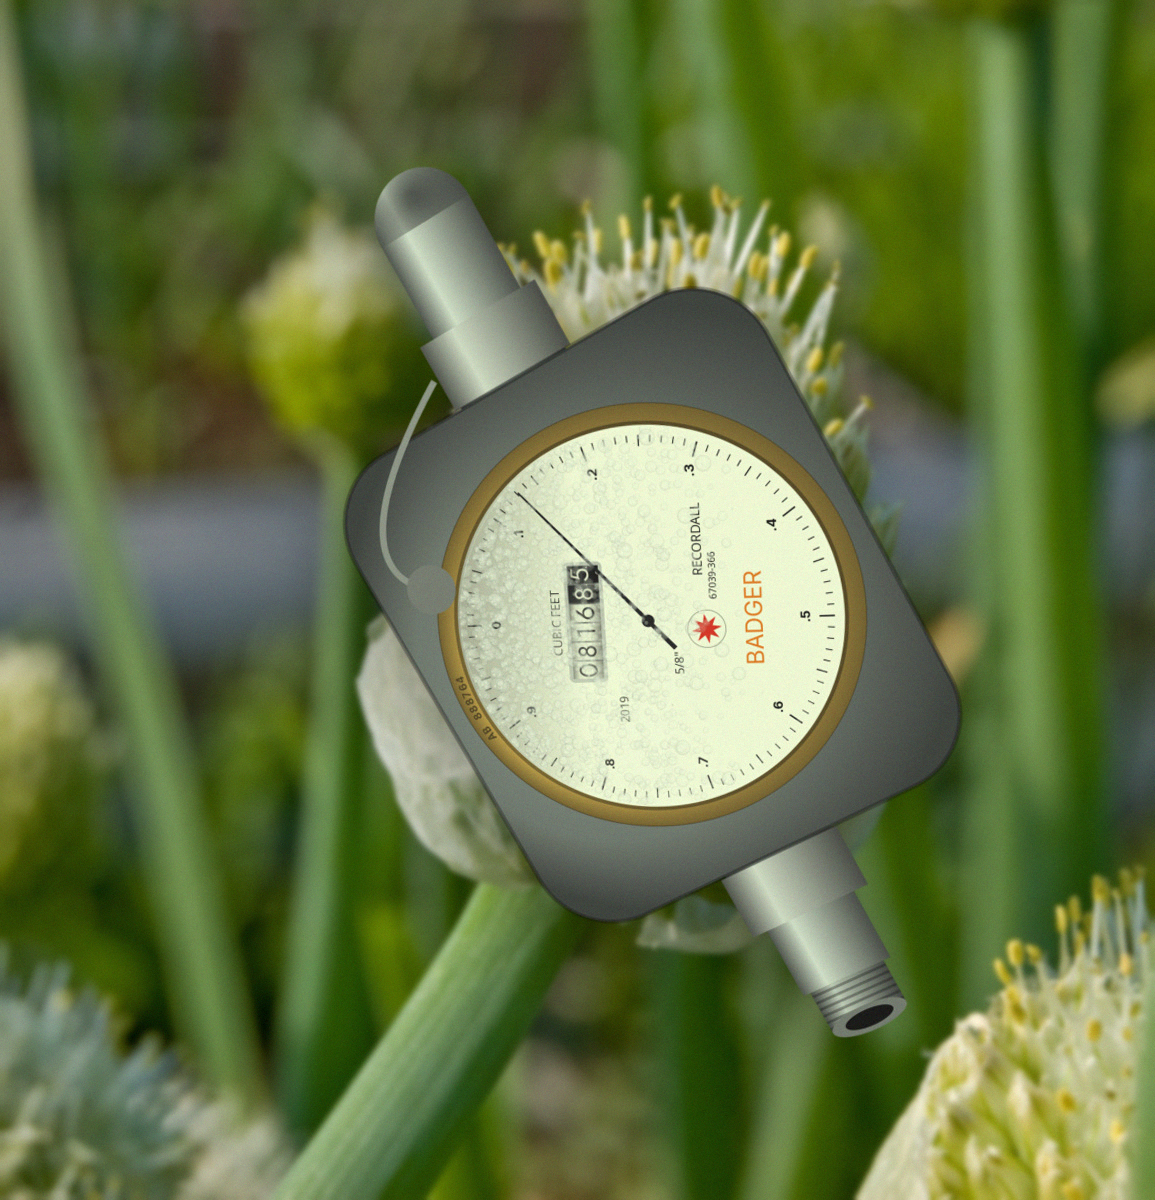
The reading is 81685.13 ft³
